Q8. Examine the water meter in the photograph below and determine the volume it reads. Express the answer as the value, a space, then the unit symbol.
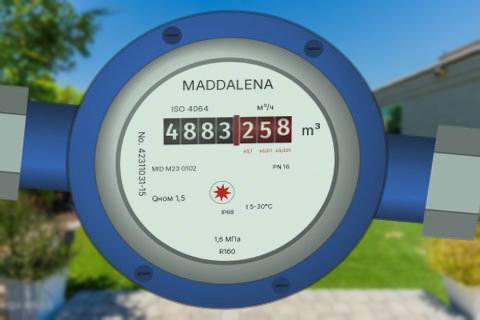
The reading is 4883.258 m³
